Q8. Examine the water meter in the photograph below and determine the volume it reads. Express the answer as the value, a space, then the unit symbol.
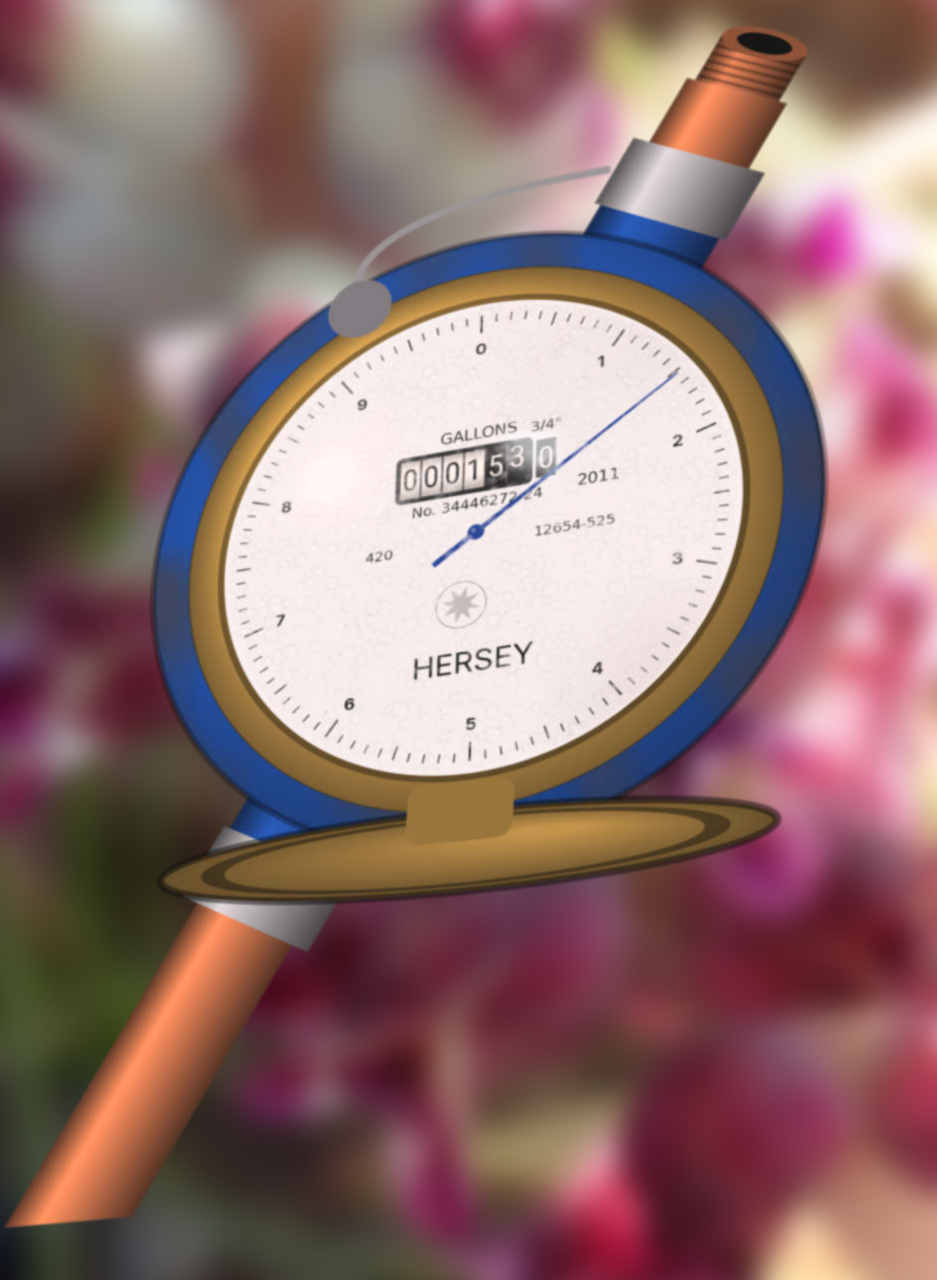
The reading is 1531.5 gal
